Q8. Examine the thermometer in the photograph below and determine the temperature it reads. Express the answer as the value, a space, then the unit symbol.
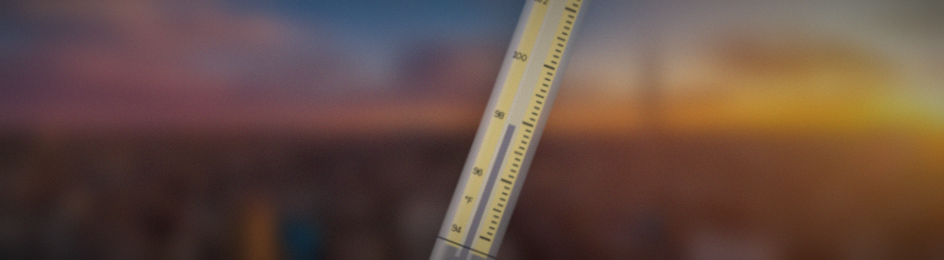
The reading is 97.8 °F
